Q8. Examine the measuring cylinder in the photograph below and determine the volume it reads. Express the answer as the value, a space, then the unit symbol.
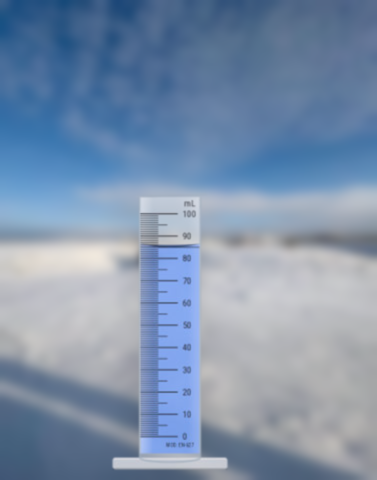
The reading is 85 mL
